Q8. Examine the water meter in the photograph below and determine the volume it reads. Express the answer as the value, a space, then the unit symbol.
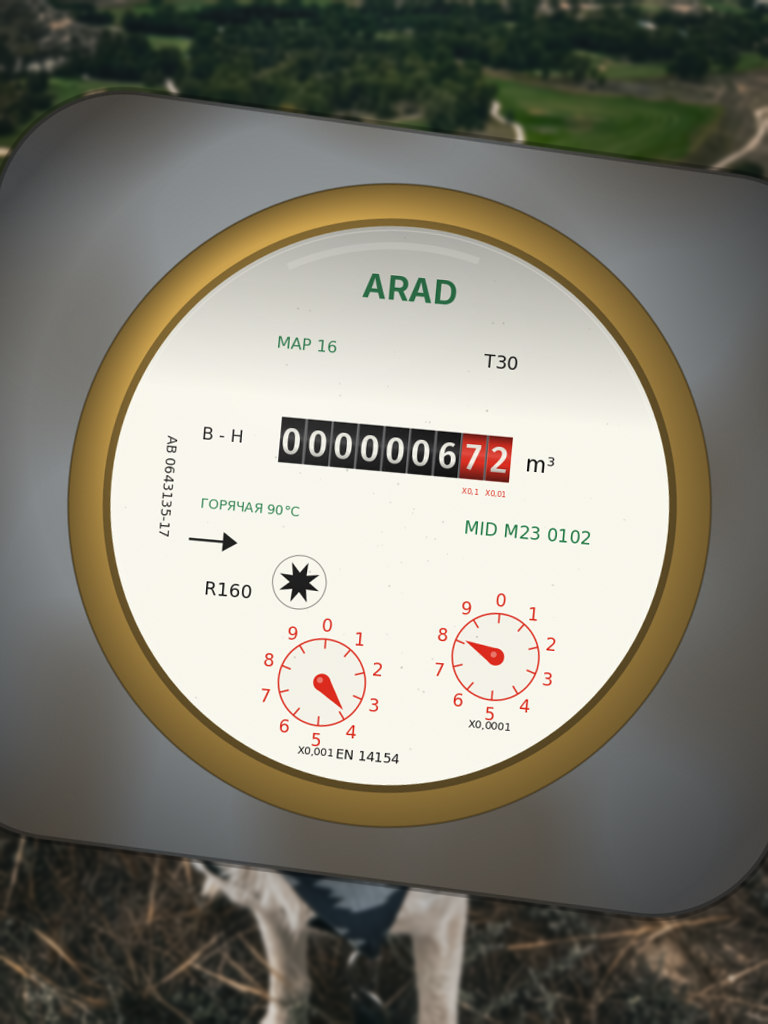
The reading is 6.7238 m³
